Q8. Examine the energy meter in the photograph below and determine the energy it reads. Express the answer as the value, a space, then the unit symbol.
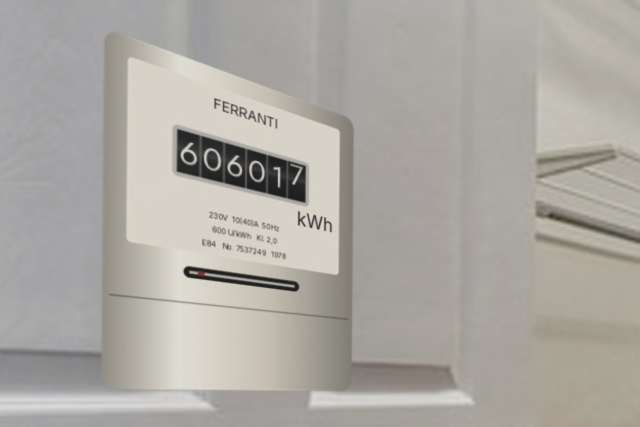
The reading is 606017 kWh
